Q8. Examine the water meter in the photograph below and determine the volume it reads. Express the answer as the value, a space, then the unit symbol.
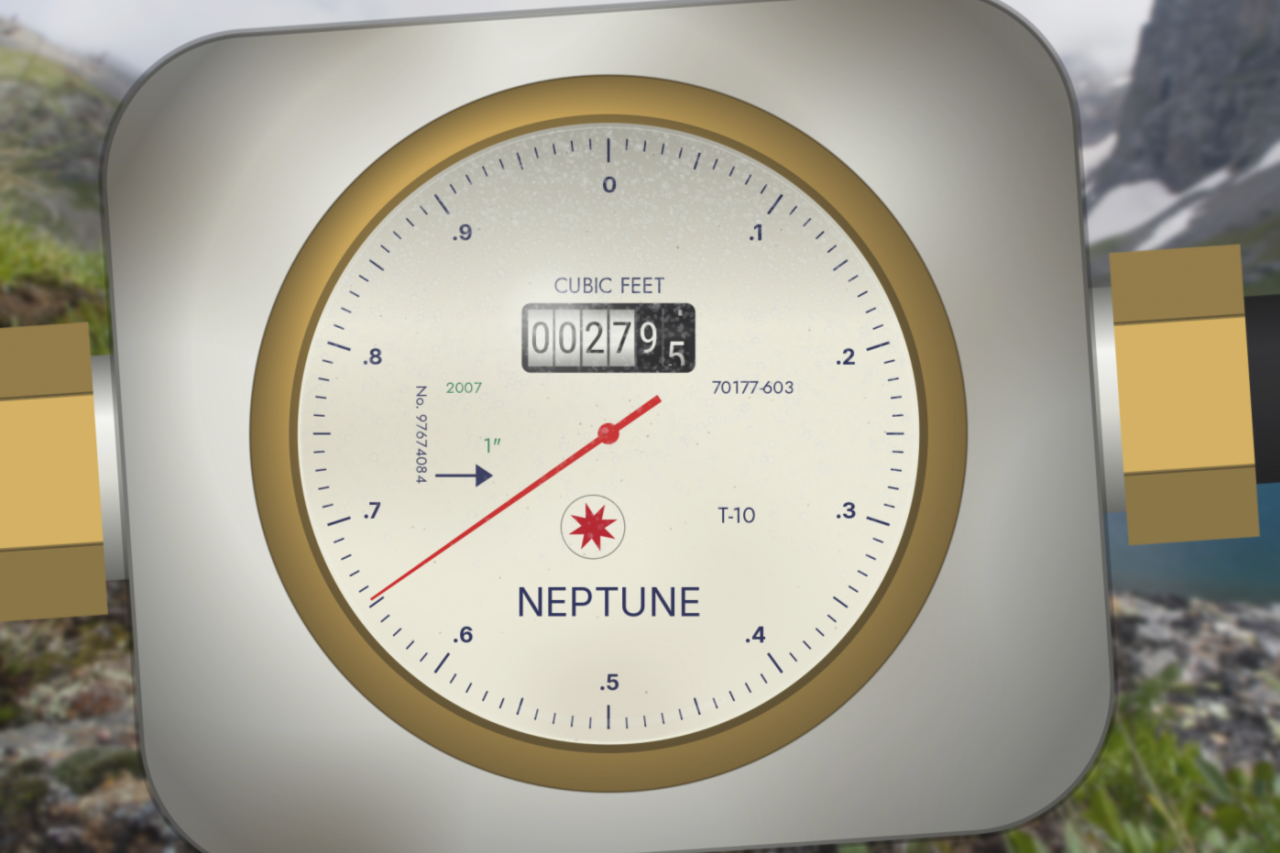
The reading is 2794.65 ft³
